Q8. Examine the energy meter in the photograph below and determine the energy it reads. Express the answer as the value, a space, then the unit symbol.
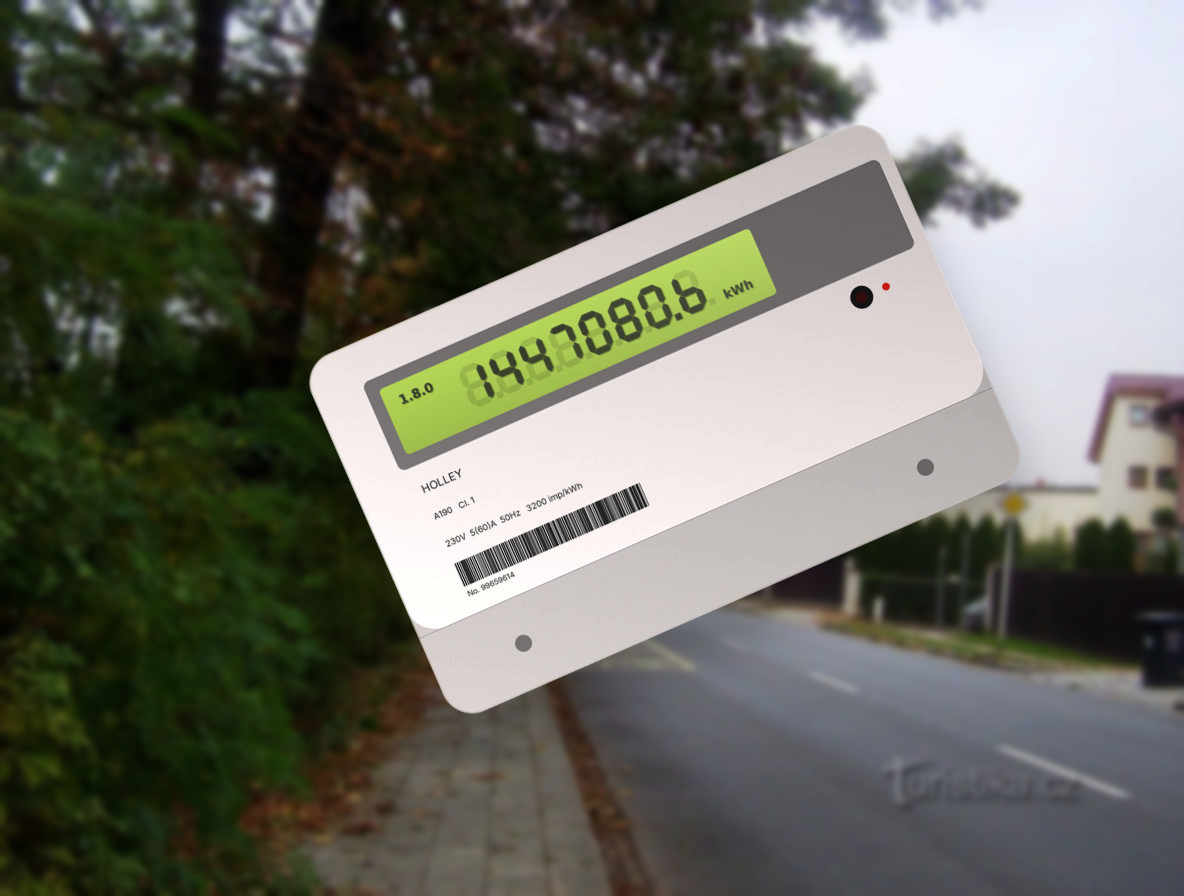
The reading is 1447080.6 kWh
